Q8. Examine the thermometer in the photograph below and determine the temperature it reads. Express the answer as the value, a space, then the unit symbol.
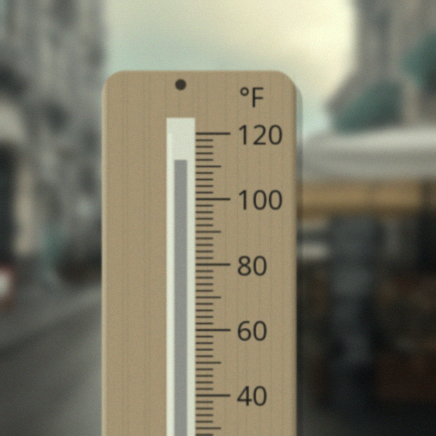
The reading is 112 °F
